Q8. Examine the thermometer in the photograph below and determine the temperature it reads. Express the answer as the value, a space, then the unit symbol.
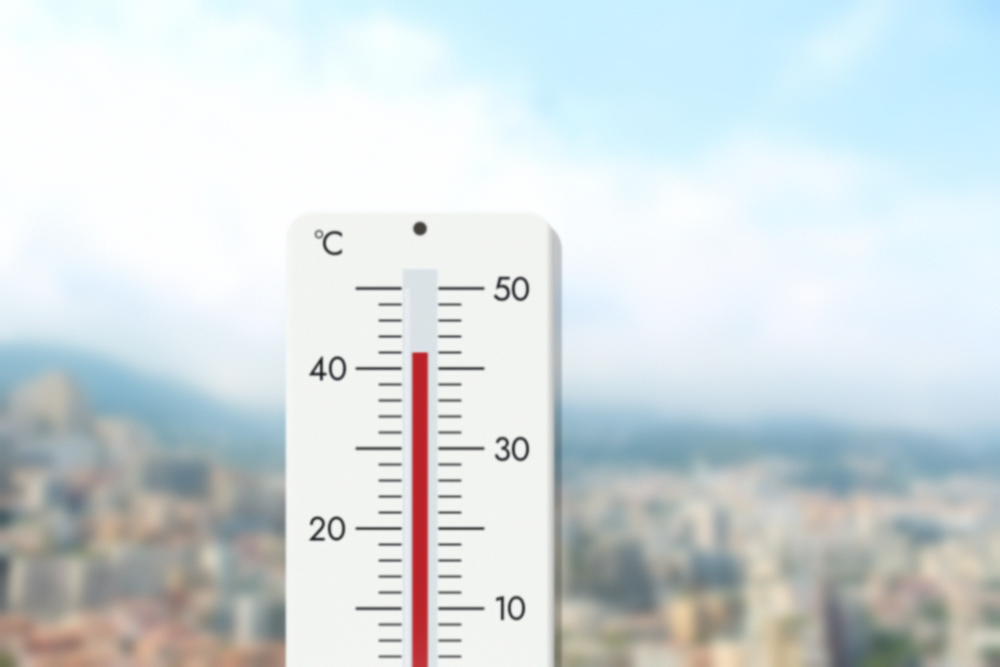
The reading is 42 °C
